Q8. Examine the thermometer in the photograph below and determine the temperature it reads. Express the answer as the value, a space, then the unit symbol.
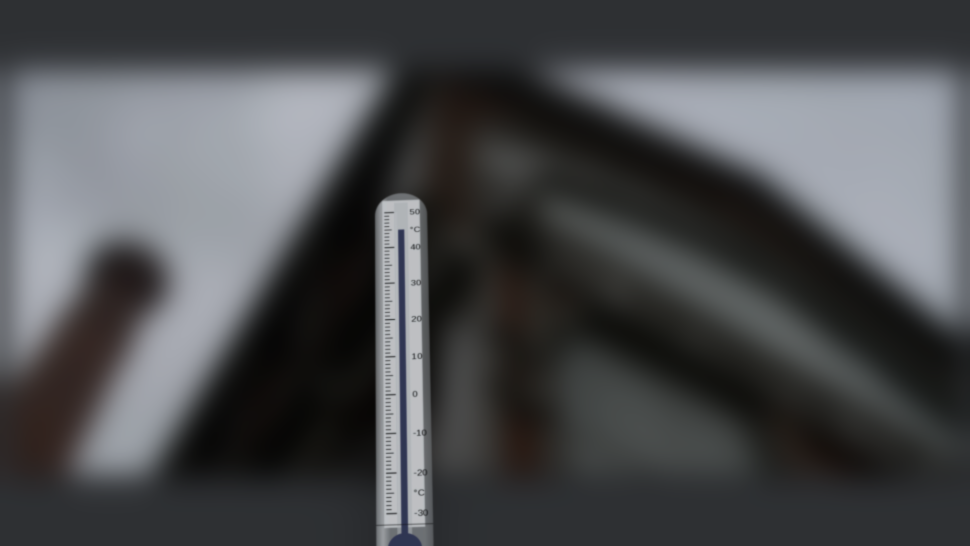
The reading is 45 °C
